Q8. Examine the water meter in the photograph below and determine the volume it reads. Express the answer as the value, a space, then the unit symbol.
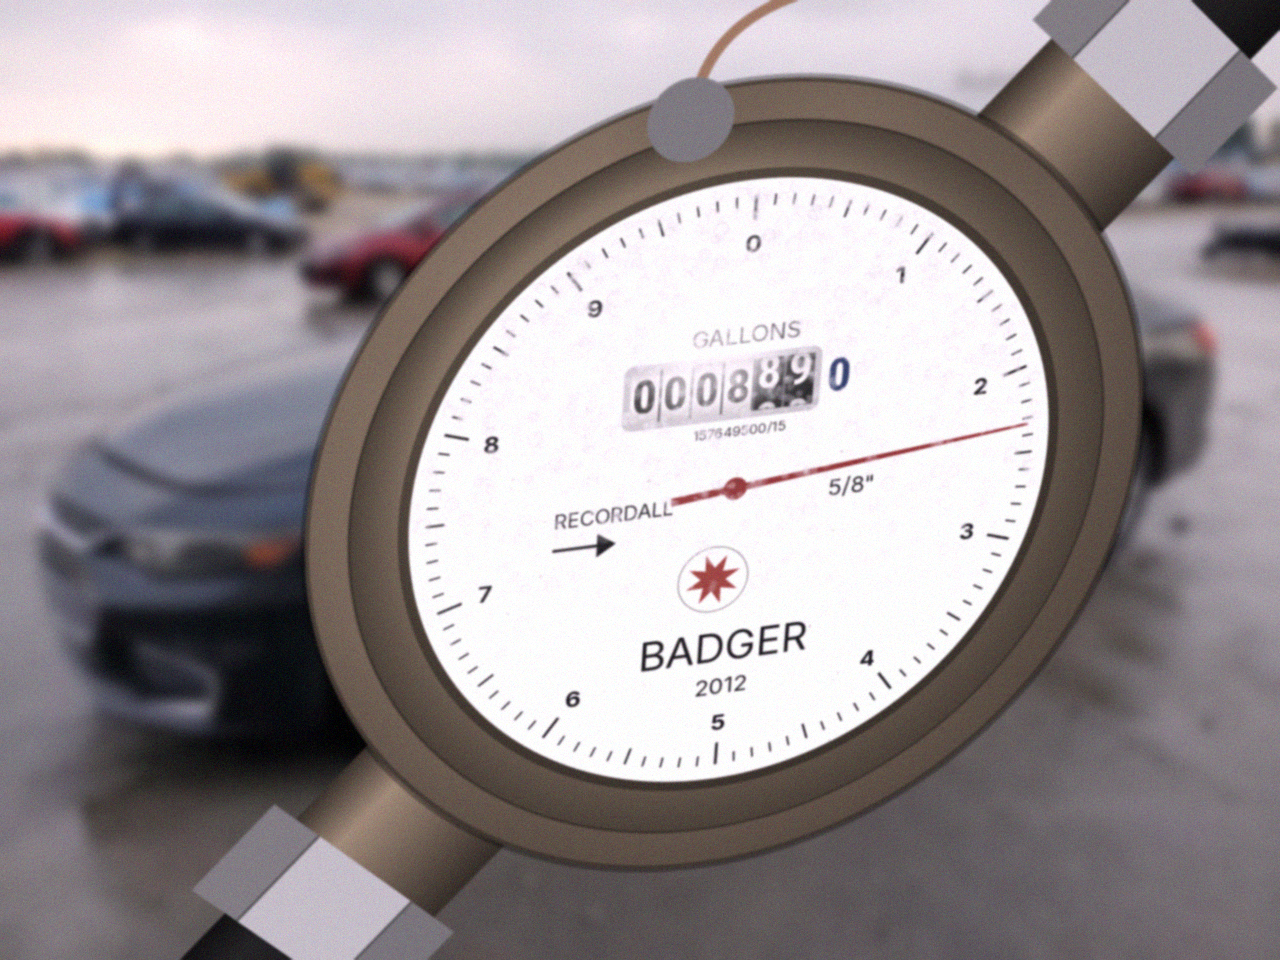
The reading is 8892.3 gal
